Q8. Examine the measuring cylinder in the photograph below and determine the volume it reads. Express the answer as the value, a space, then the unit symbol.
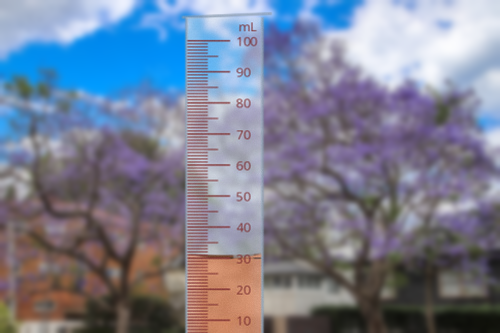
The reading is 30 mL
